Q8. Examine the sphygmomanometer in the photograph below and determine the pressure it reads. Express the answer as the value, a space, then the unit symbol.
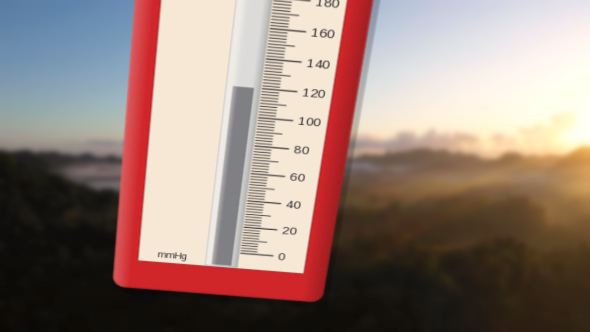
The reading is 120 mmHg
